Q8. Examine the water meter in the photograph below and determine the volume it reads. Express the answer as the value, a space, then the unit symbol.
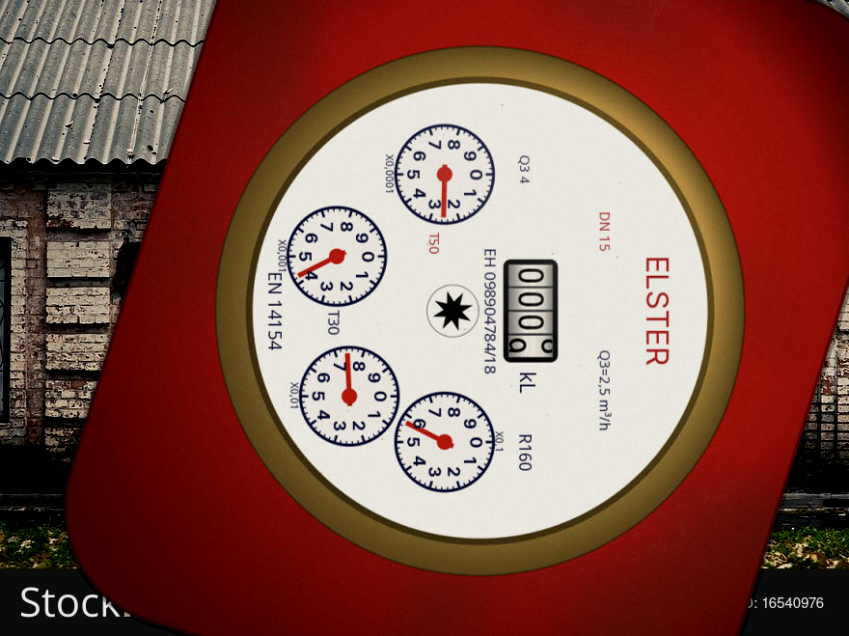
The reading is 8.5742 kL
